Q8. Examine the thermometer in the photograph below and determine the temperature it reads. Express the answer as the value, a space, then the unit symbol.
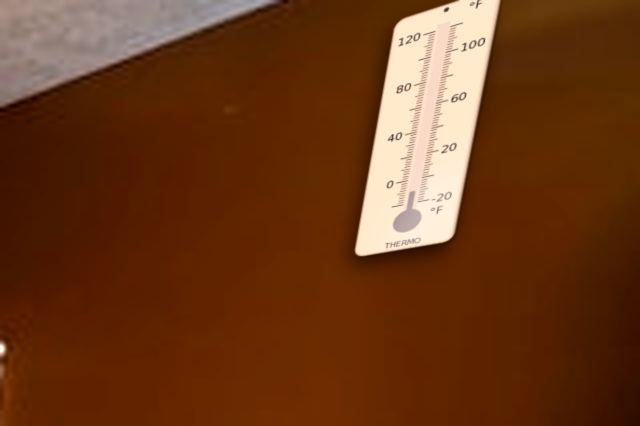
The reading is -10 °F
